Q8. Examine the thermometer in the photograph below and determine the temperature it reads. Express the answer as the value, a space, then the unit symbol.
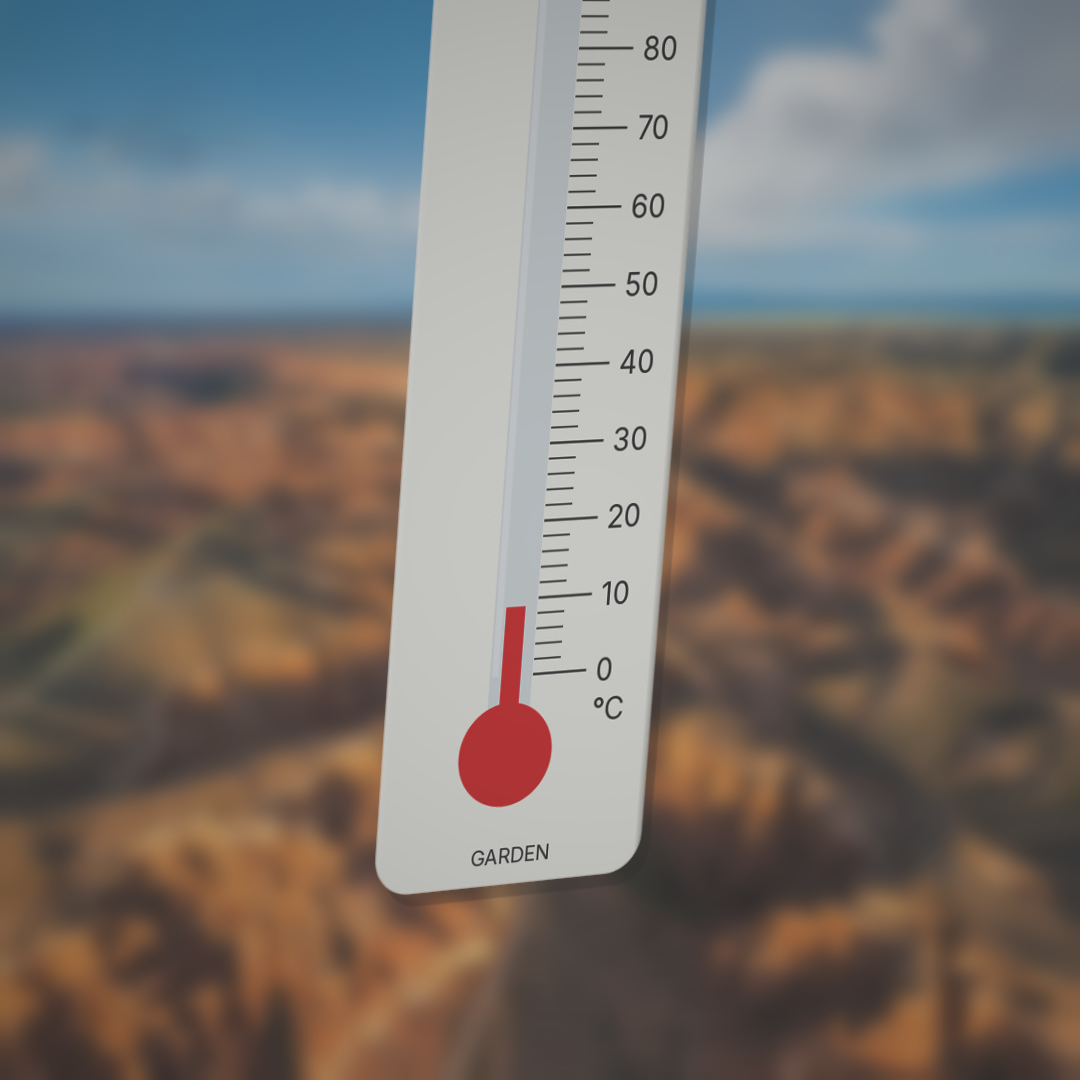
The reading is 9 °C
